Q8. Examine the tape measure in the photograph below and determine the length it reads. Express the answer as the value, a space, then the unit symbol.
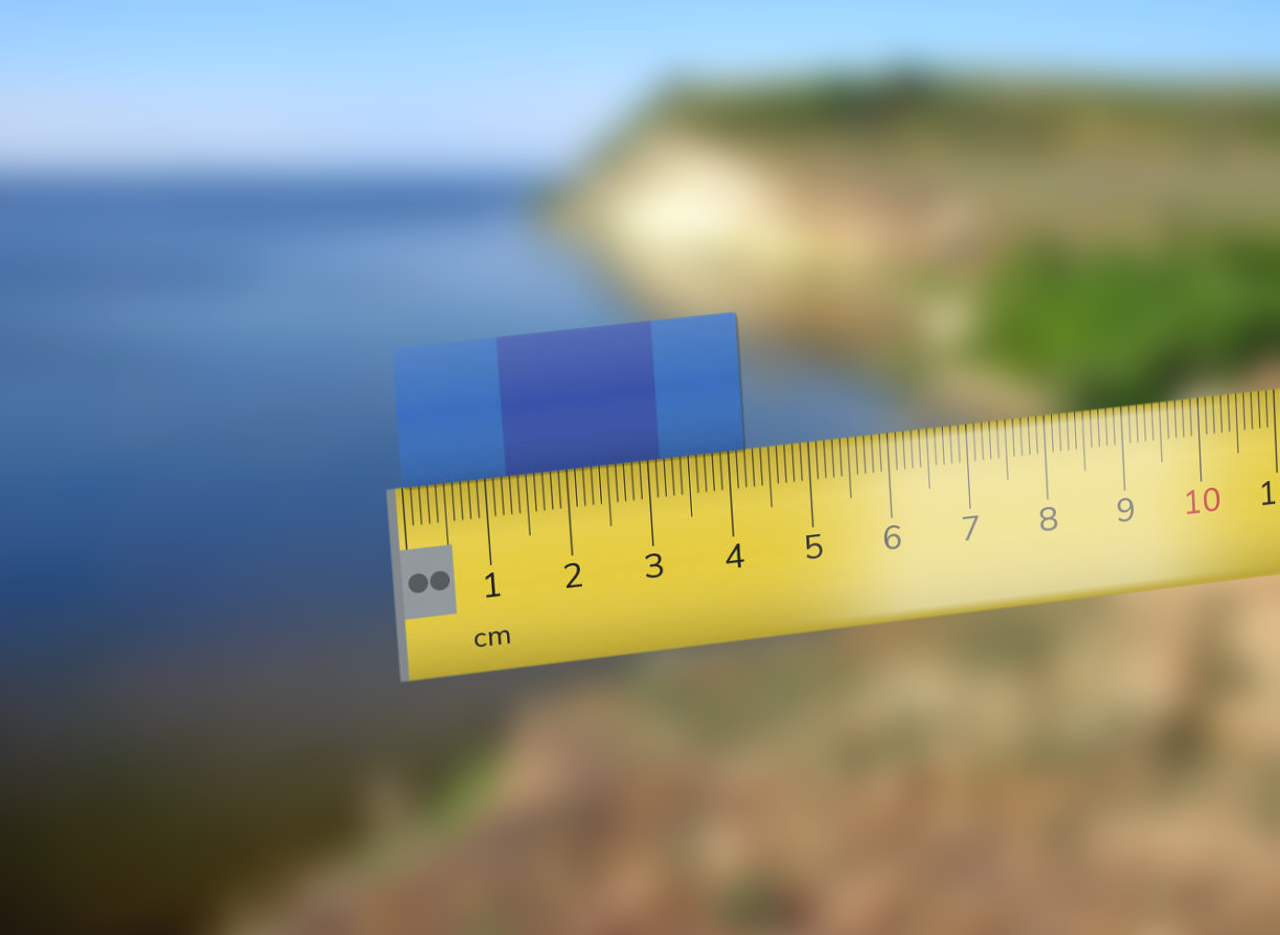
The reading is 4.2 cm
